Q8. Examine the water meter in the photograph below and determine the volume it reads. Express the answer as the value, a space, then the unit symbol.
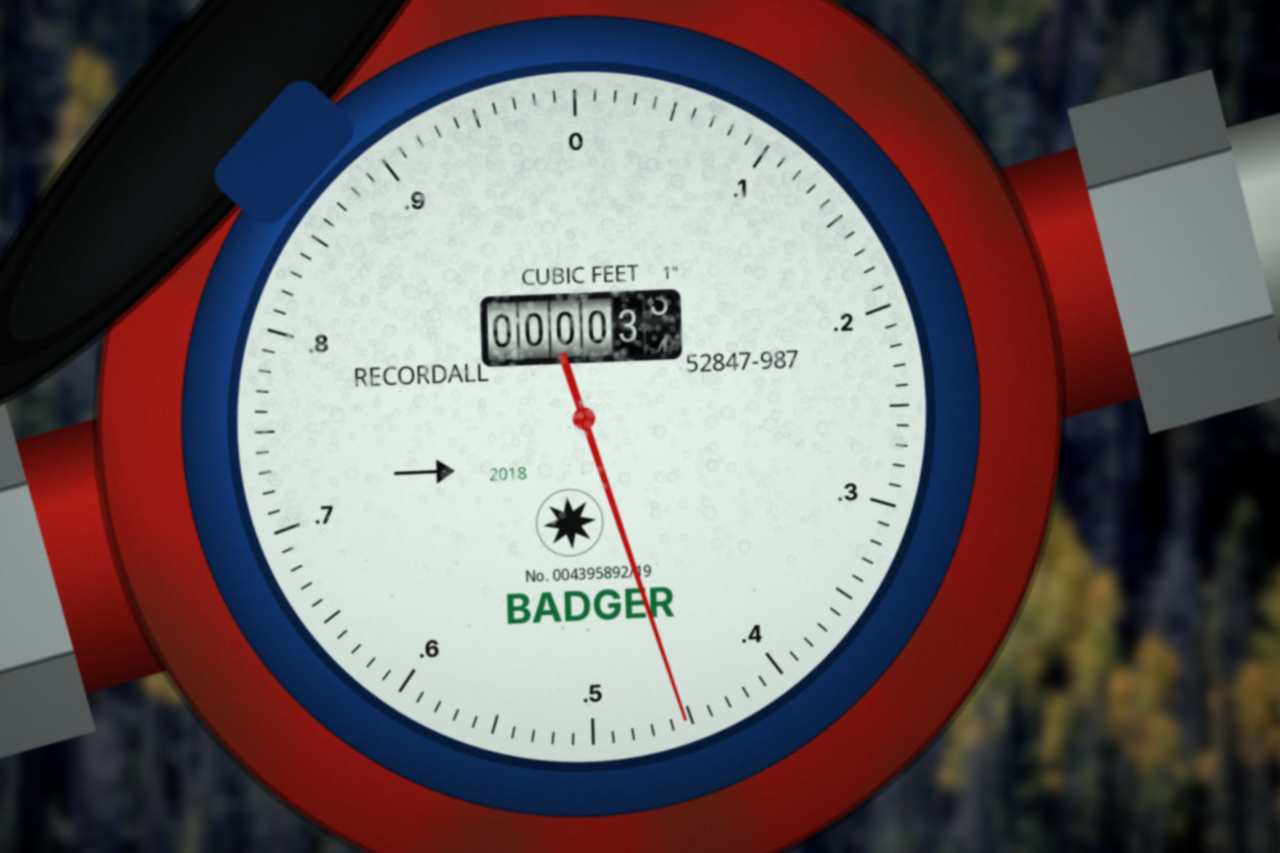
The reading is 33.45 ft³
